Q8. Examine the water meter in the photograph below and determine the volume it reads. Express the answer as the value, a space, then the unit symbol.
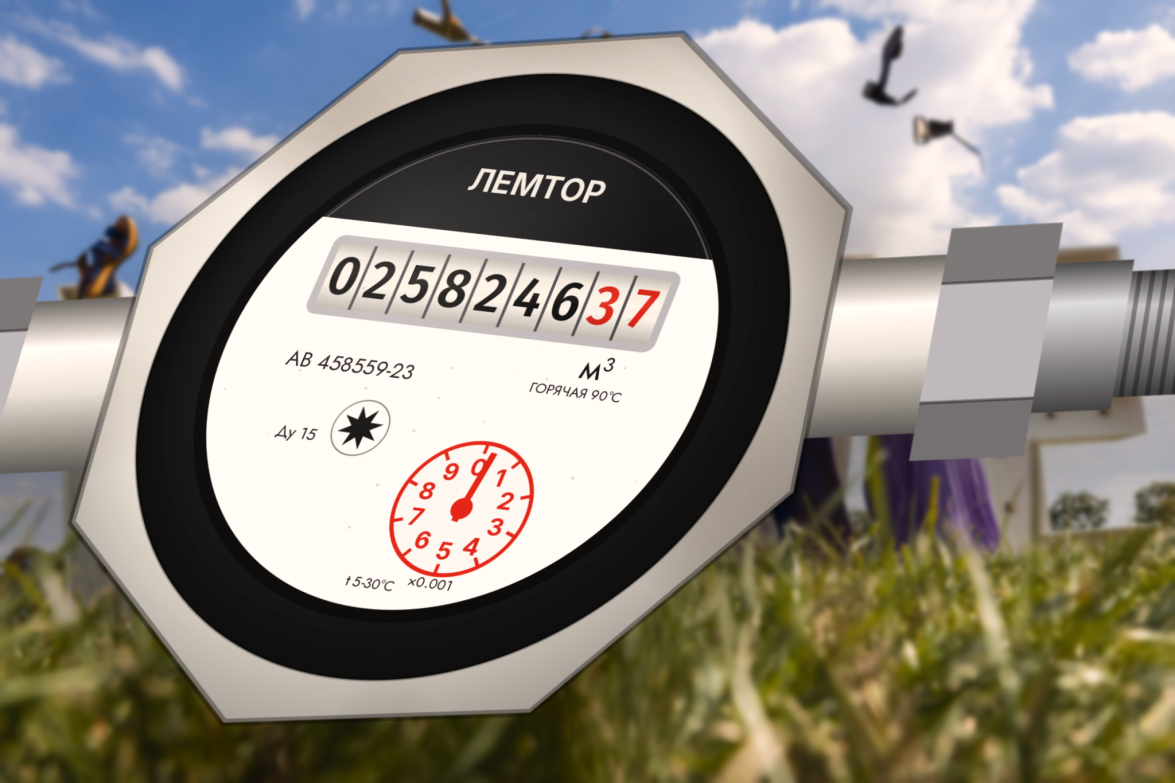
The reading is 258246.370 m³
